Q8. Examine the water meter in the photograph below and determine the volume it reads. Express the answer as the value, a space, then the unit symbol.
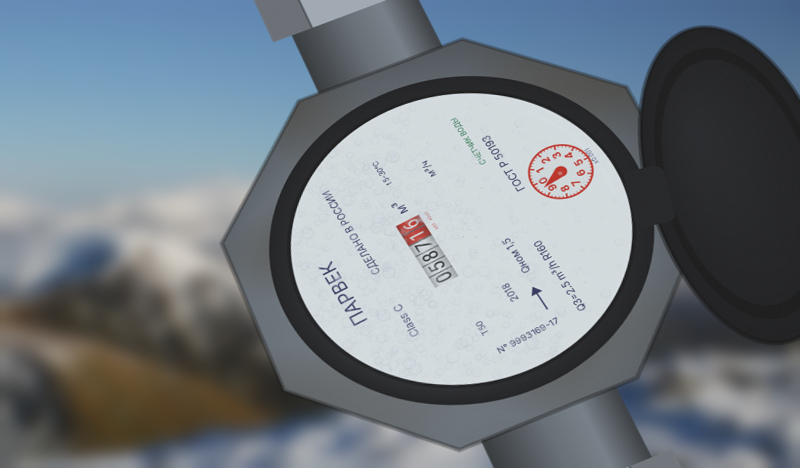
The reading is 587.159 m³
